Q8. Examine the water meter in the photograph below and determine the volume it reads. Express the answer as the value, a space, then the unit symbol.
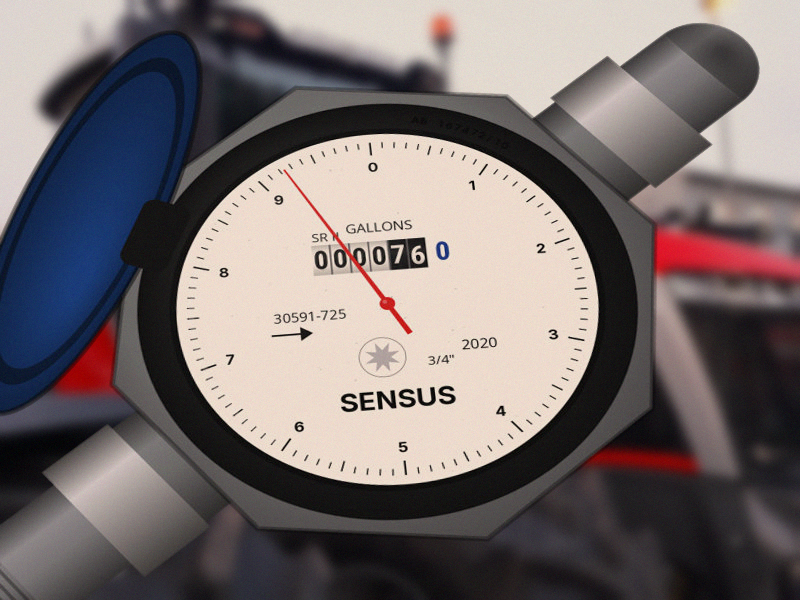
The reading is 759.2 gal
